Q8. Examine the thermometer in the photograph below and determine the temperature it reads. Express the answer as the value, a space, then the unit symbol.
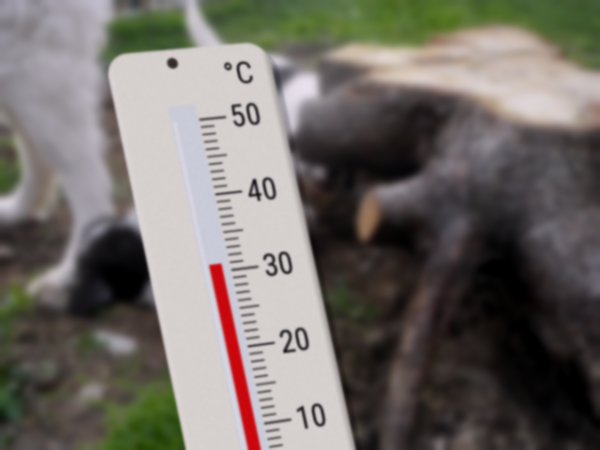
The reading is 31 °C
